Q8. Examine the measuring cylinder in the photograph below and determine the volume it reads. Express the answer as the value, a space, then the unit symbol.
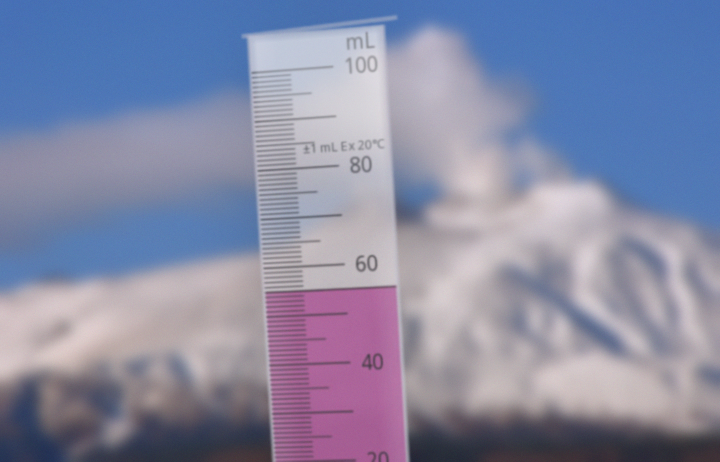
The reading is 55 mL
